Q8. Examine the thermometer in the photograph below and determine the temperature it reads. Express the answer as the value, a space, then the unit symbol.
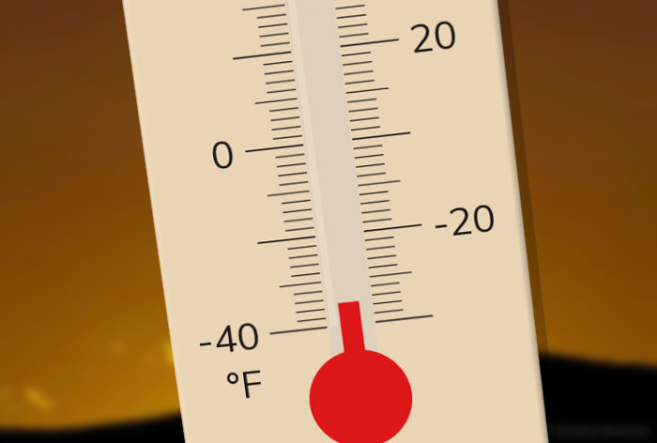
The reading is -35 °F
